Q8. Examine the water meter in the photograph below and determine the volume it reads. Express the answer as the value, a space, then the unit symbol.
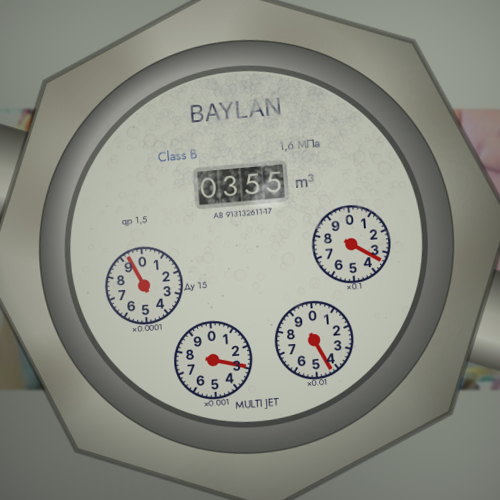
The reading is 355.3429 m³
